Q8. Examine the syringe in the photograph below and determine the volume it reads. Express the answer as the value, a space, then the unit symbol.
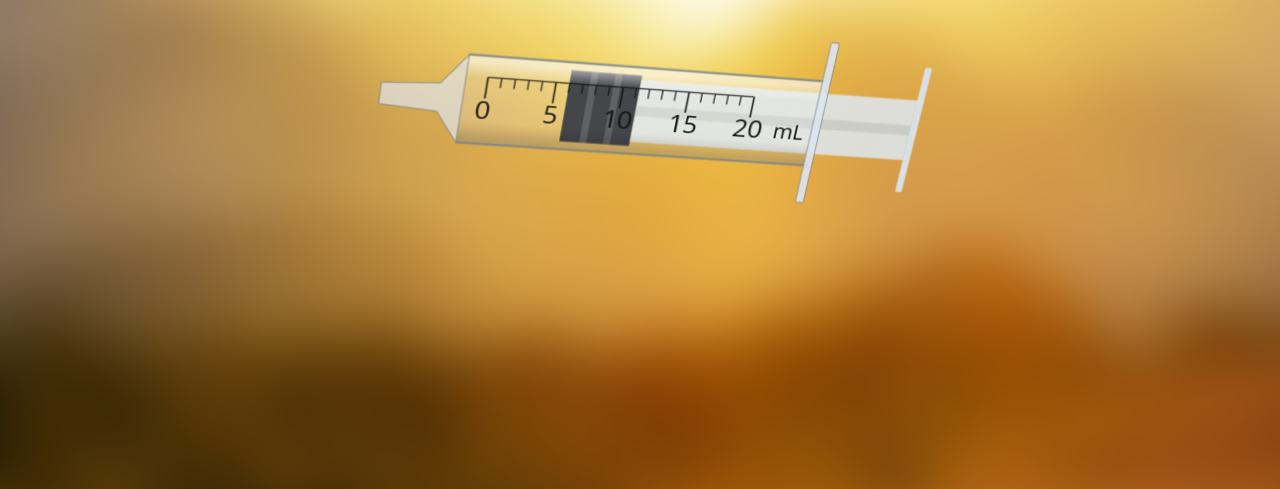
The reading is 6 mL
